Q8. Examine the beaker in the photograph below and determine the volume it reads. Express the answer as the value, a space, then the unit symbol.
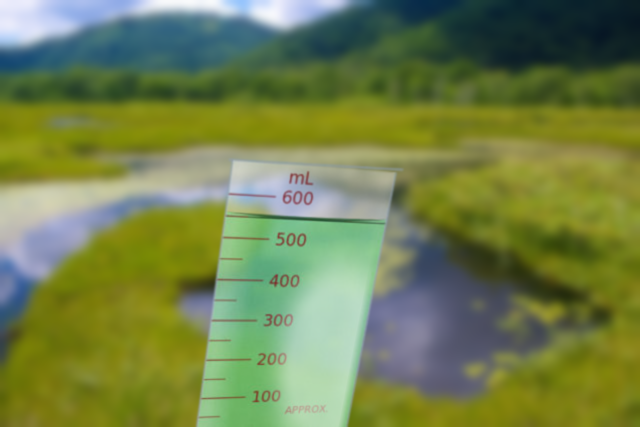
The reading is 550 mL
